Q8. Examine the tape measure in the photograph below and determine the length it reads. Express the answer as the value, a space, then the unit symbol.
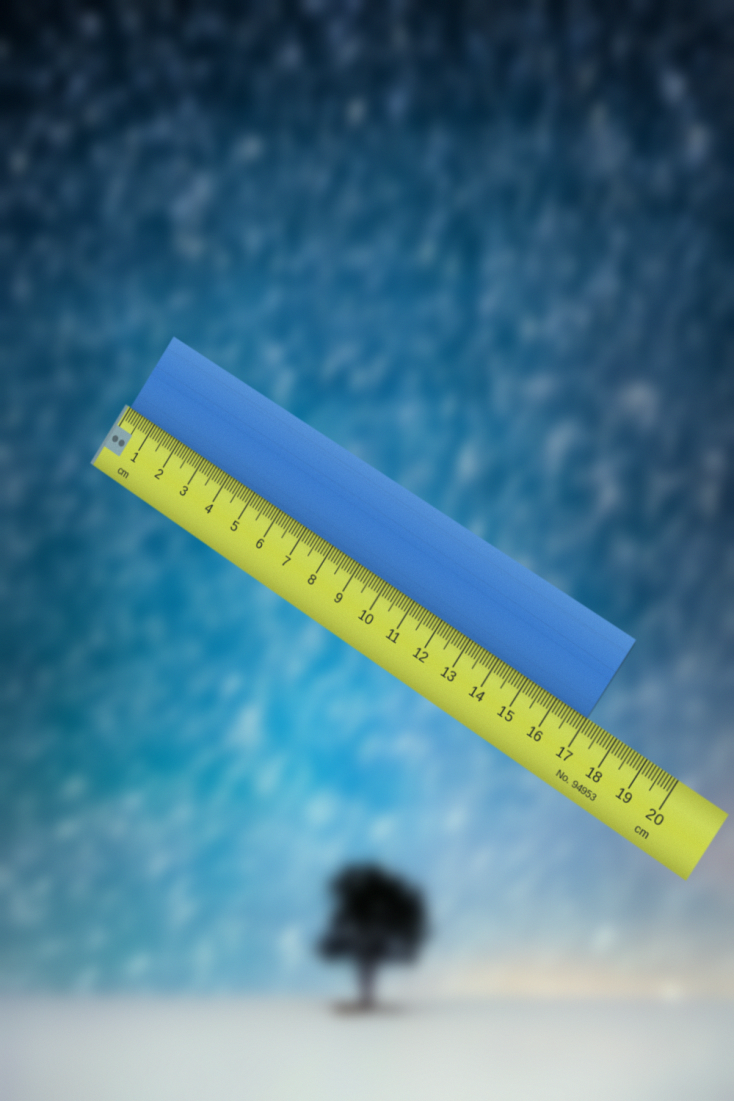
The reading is 17 cm
